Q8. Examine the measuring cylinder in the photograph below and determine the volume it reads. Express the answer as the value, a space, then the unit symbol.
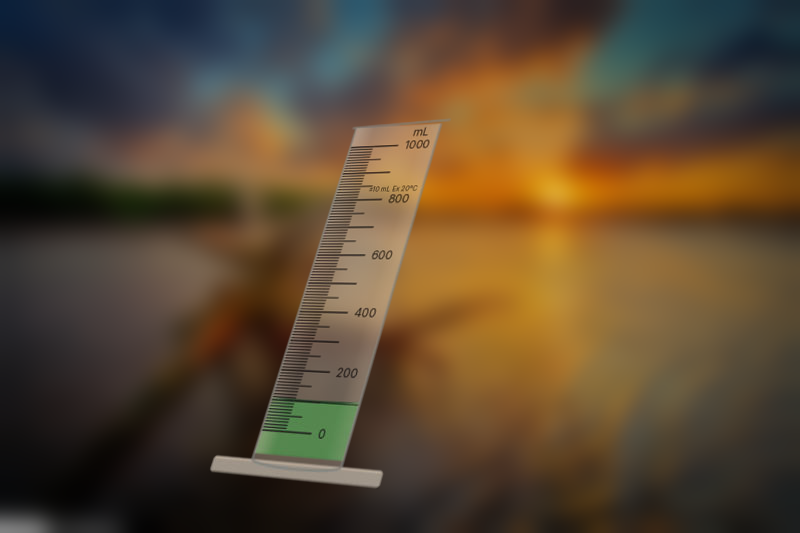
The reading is 100 mL
